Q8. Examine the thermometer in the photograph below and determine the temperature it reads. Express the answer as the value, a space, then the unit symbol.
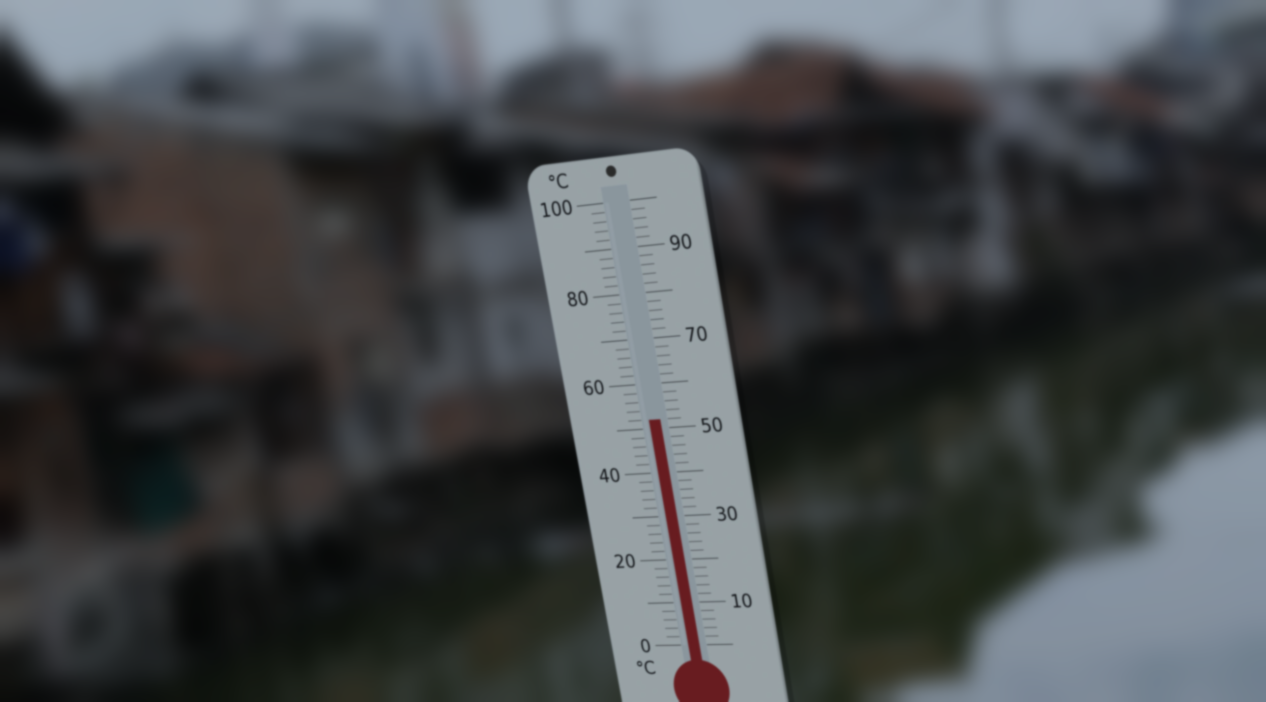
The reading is 52 °C
